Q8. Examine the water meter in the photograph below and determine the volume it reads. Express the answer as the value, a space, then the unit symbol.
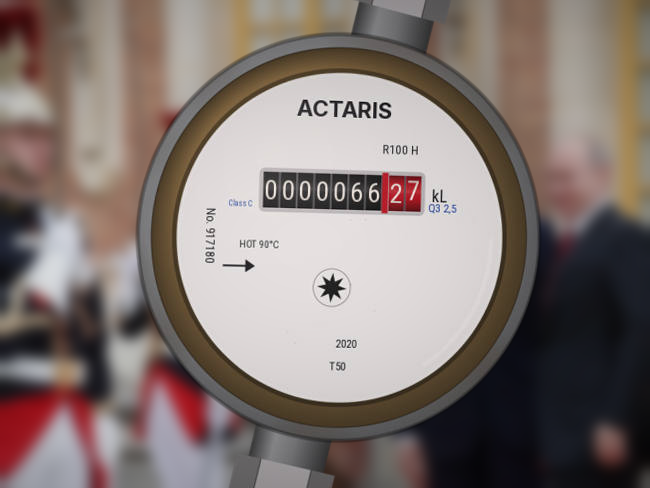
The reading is 66.27 kL
